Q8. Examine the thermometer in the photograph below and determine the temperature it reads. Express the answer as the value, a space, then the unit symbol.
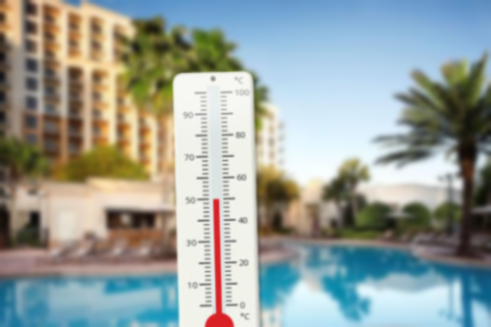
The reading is 50 °C
